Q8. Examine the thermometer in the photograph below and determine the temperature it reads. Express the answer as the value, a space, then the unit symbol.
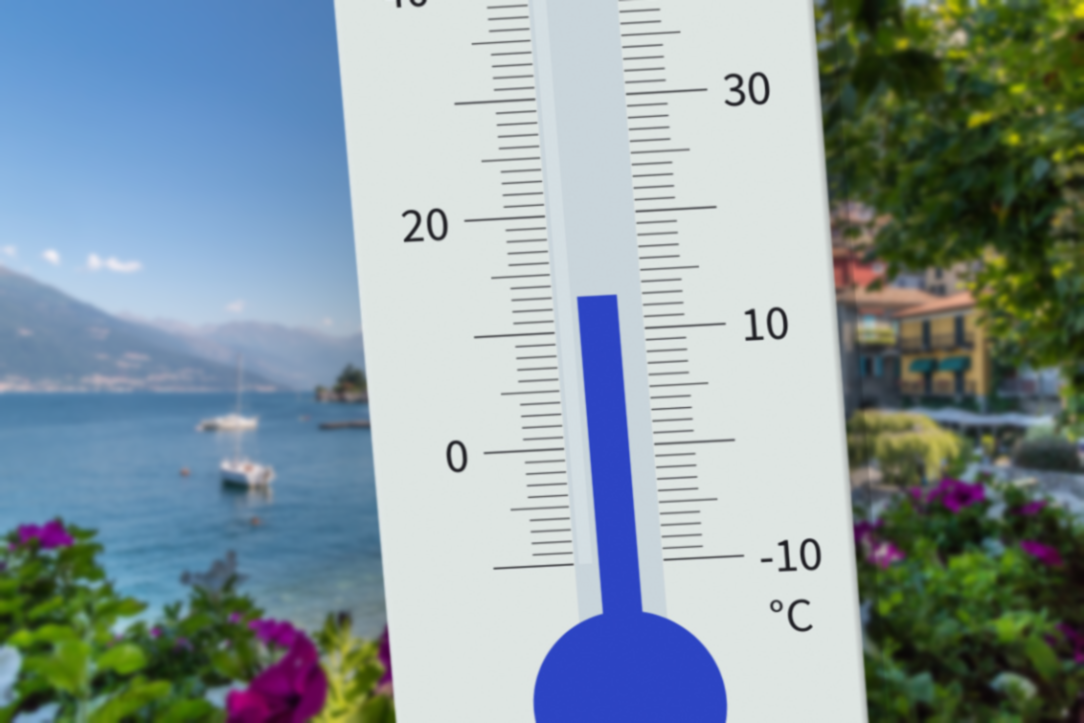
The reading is 13 °C
